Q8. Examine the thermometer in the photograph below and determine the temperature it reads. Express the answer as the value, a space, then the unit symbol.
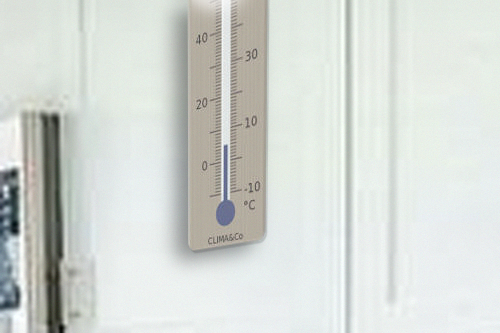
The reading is 5 °C
